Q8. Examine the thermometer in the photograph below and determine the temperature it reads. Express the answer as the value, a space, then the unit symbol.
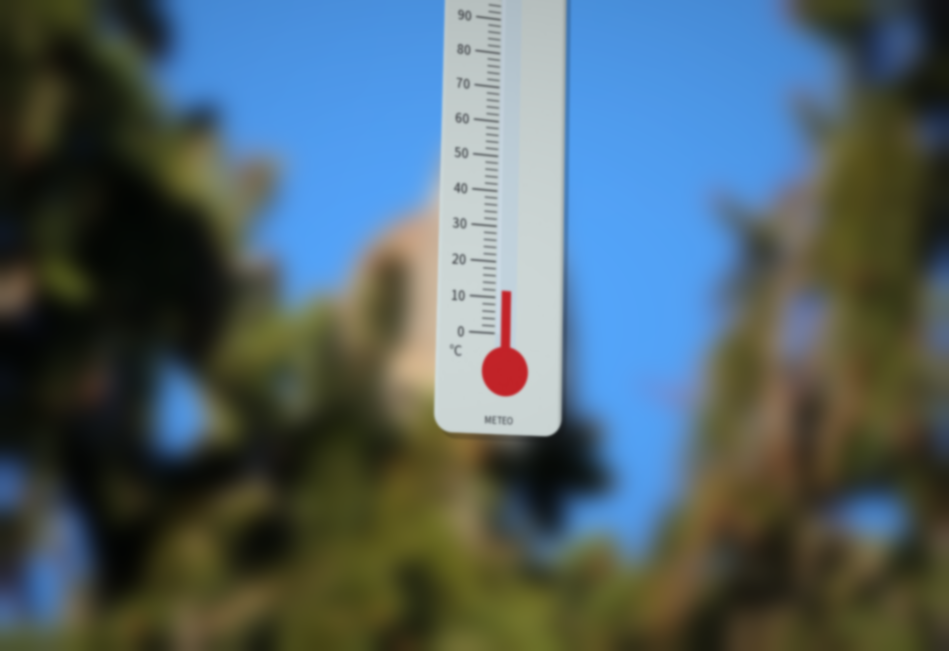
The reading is 12 °C
